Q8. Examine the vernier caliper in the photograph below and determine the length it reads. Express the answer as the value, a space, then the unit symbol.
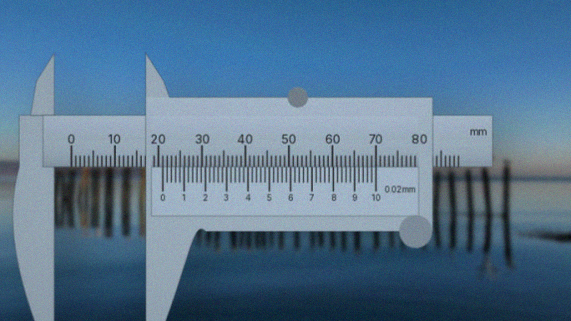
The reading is 21.0 mm
